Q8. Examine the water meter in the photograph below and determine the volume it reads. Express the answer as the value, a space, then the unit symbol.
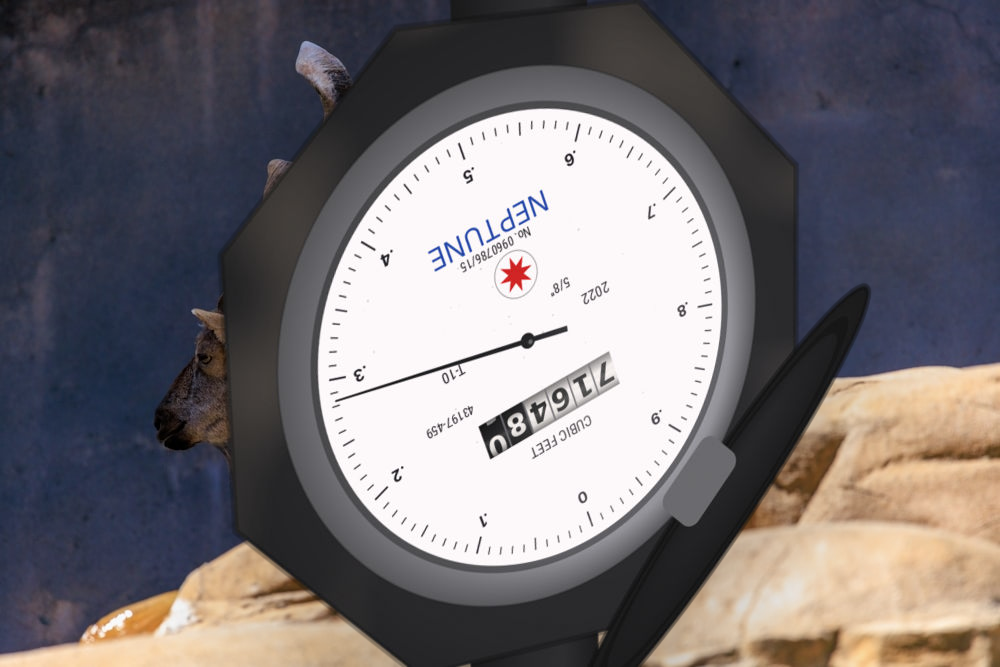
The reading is 716480.28 ft³
